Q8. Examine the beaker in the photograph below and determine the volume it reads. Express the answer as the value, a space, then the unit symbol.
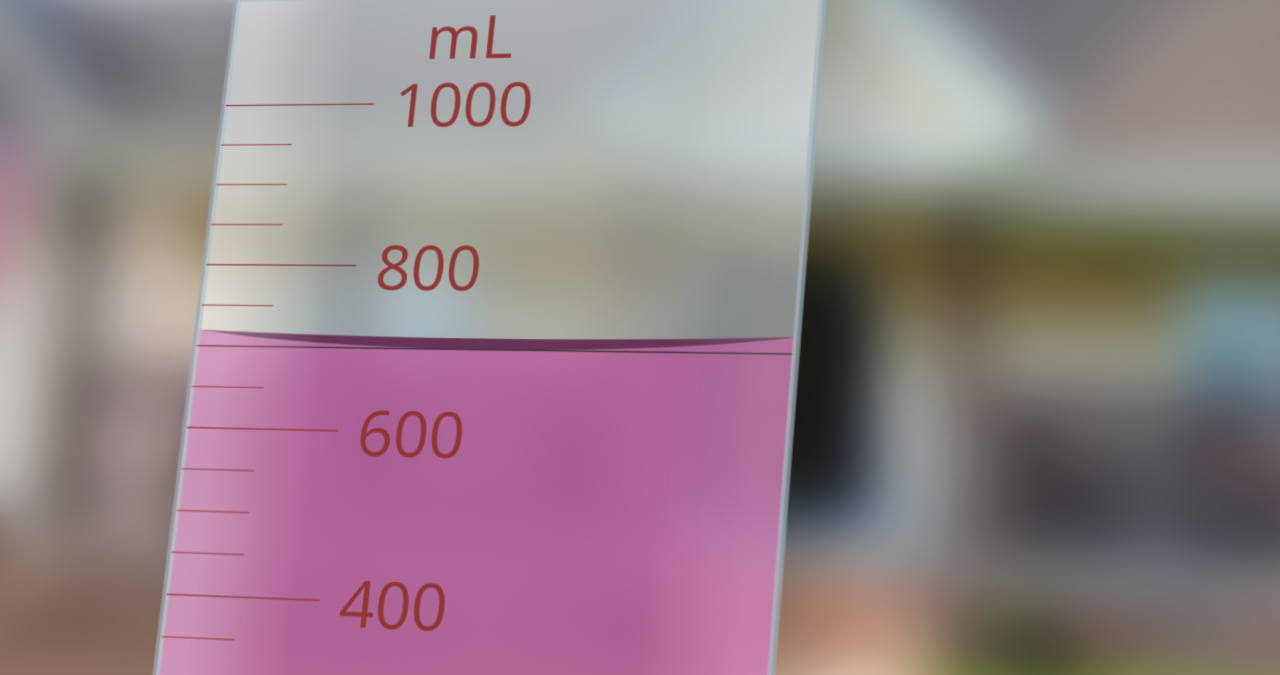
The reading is 700 mL
